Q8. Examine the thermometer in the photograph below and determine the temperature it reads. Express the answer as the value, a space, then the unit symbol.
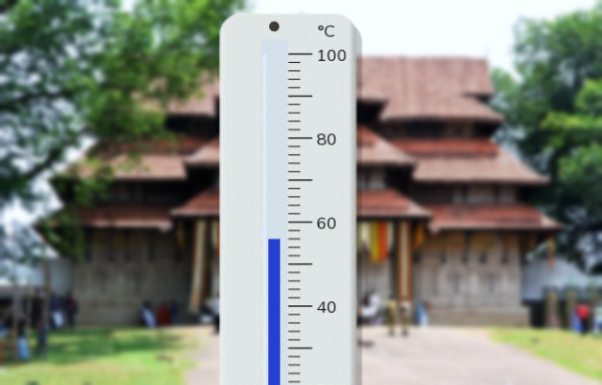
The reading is 56 °C
